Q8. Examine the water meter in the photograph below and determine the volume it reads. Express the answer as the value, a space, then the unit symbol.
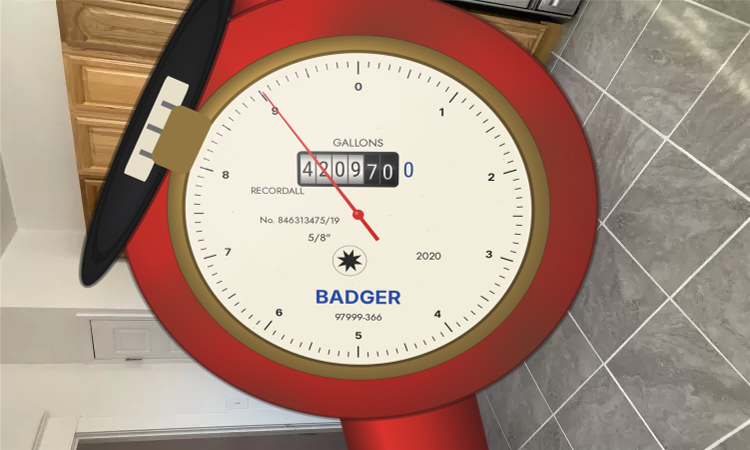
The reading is 4209699.0 gal
